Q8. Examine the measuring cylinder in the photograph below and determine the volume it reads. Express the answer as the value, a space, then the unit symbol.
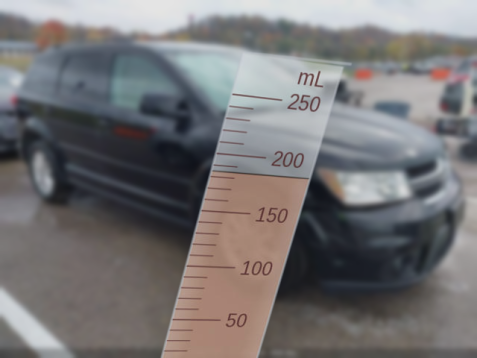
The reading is 185 mL
